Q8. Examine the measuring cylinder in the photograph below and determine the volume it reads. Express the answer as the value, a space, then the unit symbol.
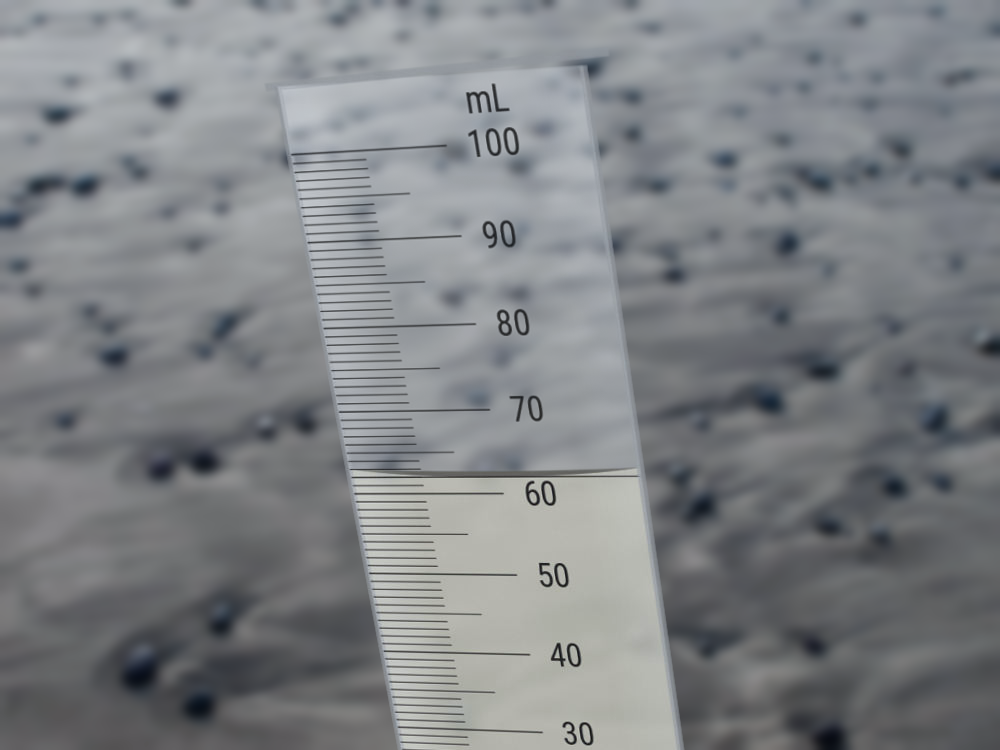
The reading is 62 mL
